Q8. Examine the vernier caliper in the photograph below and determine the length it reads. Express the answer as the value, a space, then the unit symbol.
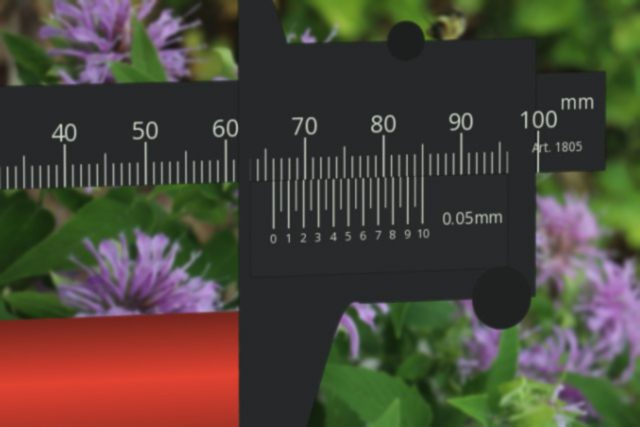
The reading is 66.0 mm
